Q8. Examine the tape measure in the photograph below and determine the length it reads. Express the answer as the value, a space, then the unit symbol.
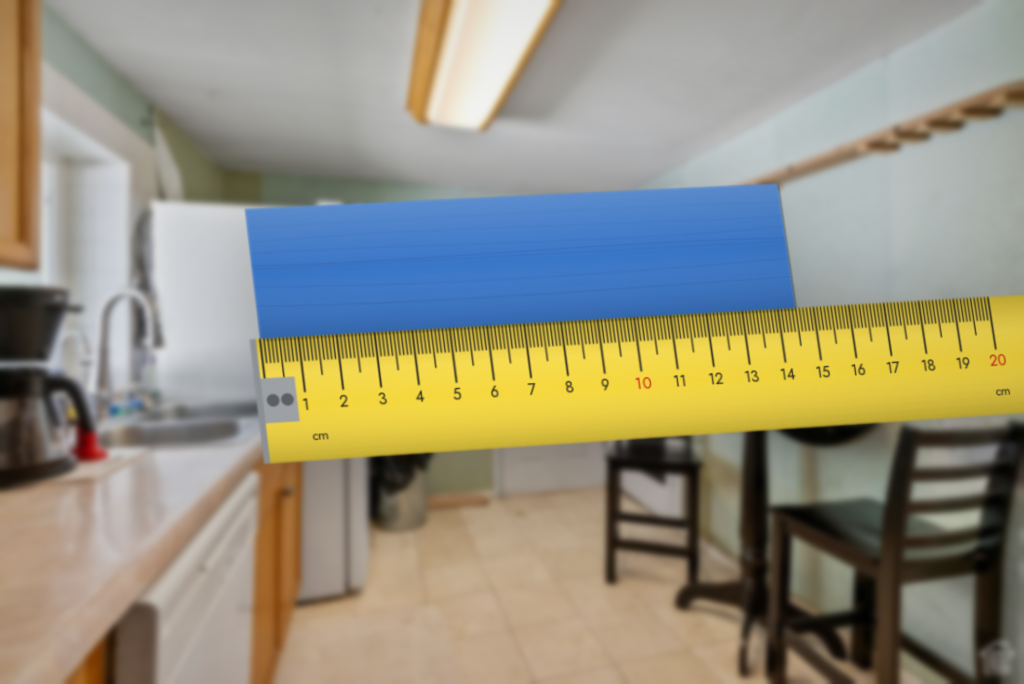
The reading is 14.5 cm
